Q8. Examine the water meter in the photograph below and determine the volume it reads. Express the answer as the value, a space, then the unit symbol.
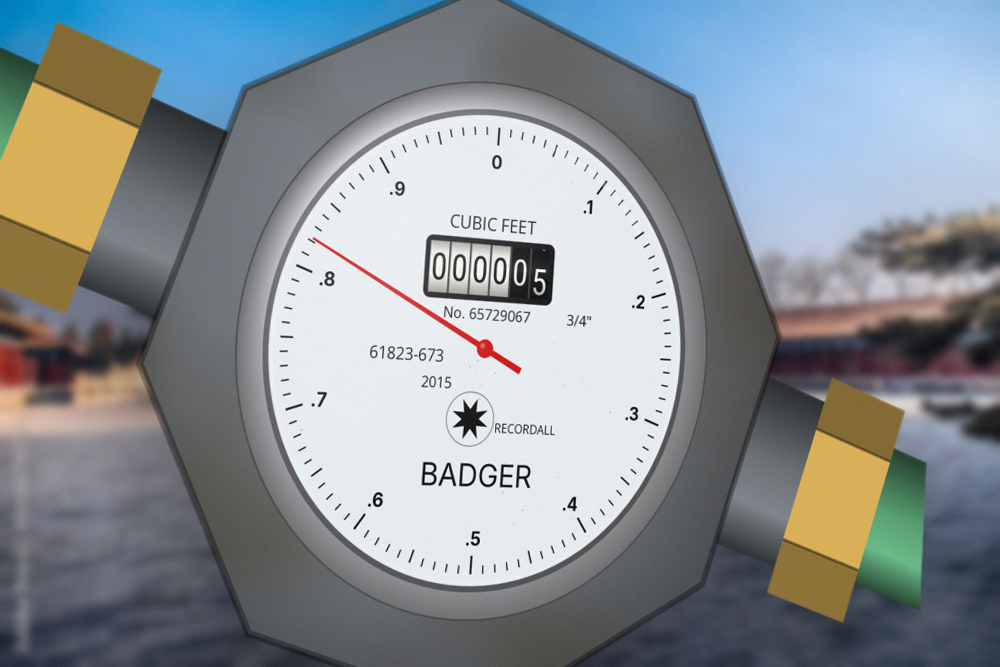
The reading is 4.82 ft³
